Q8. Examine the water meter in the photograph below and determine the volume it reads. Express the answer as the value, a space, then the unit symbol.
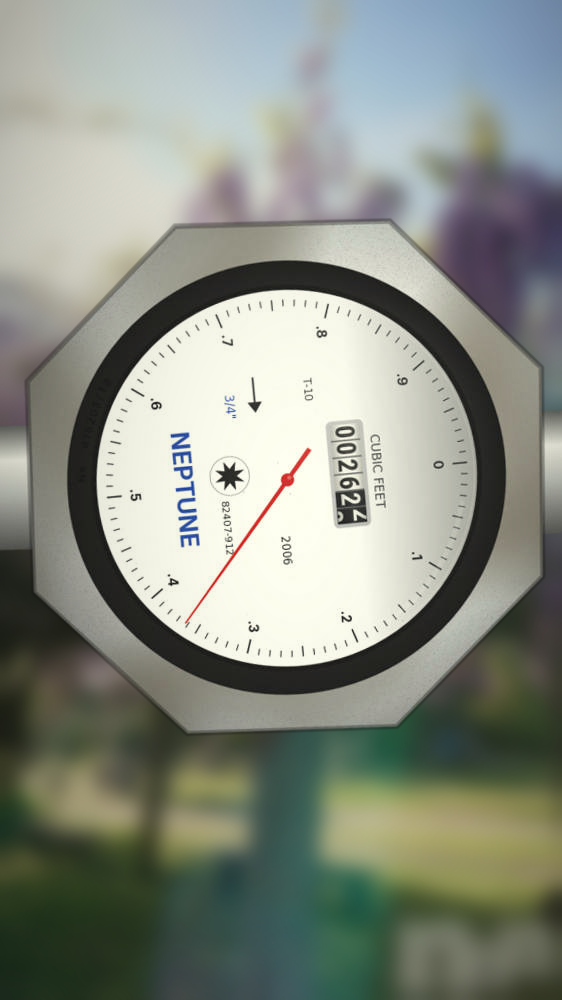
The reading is 2622.36 ft³
